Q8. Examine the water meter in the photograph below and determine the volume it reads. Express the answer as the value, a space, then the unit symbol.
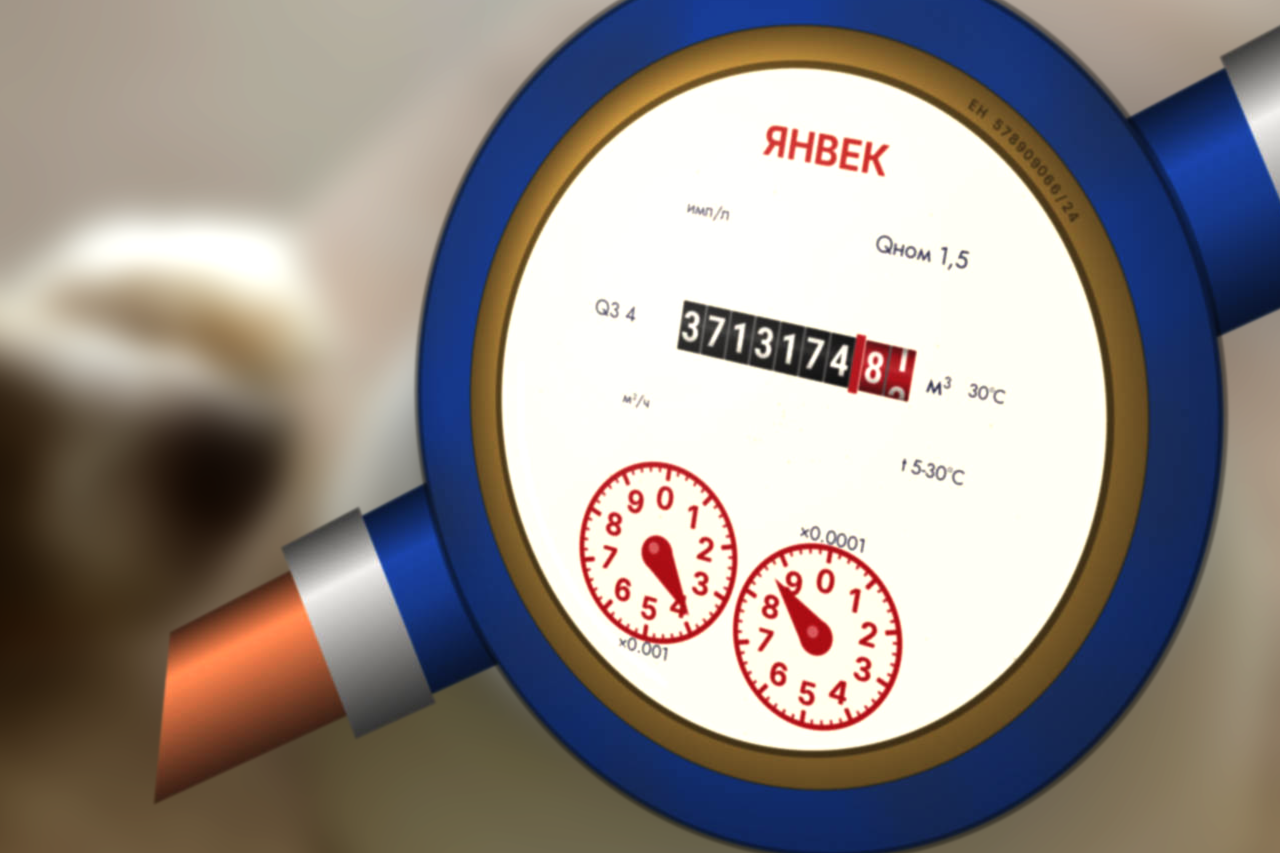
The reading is 3713174.8138 m³
